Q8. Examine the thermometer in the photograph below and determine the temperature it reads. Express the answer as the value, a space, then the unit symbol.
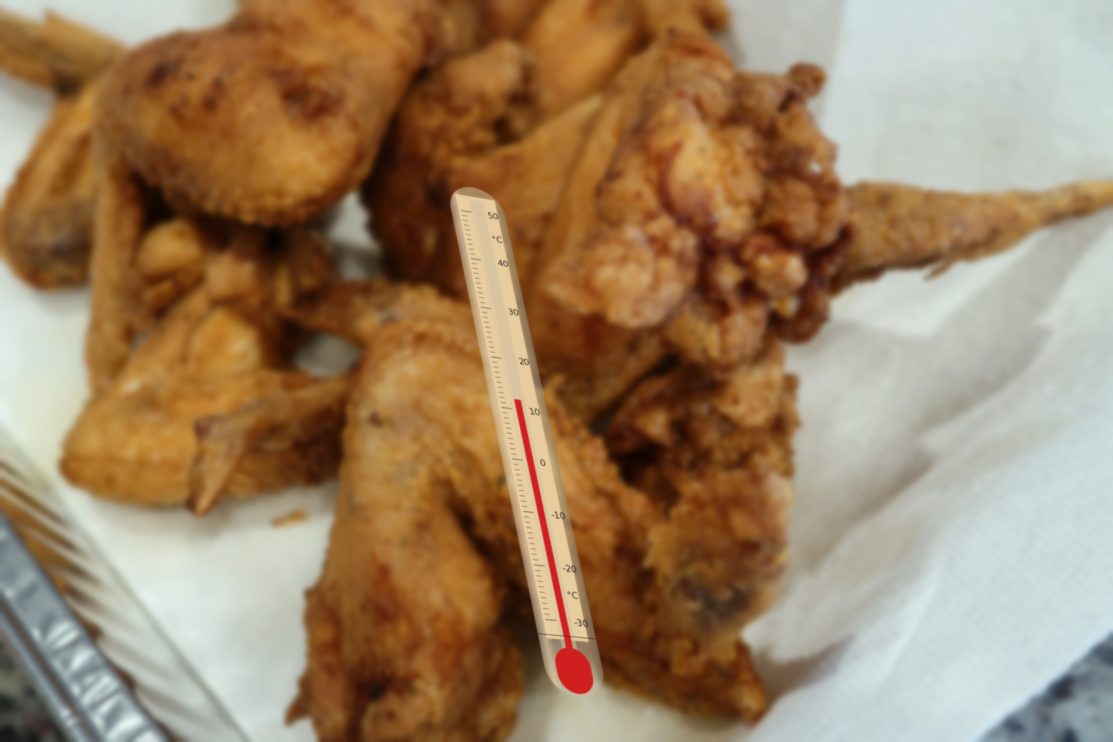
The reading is 12 °C
